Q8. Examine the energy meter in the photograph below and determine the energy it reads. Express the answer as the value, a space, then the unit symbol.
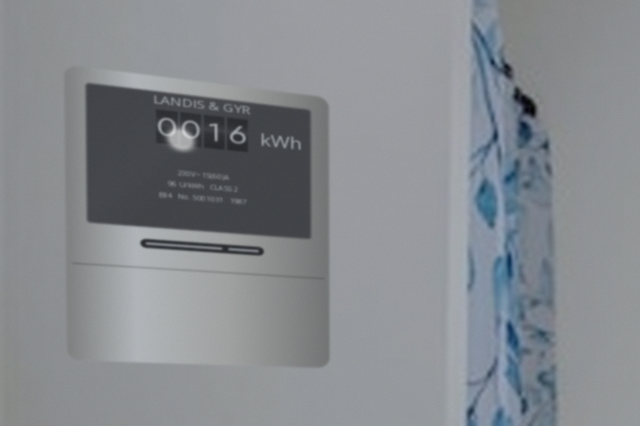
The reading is 16 kWh
